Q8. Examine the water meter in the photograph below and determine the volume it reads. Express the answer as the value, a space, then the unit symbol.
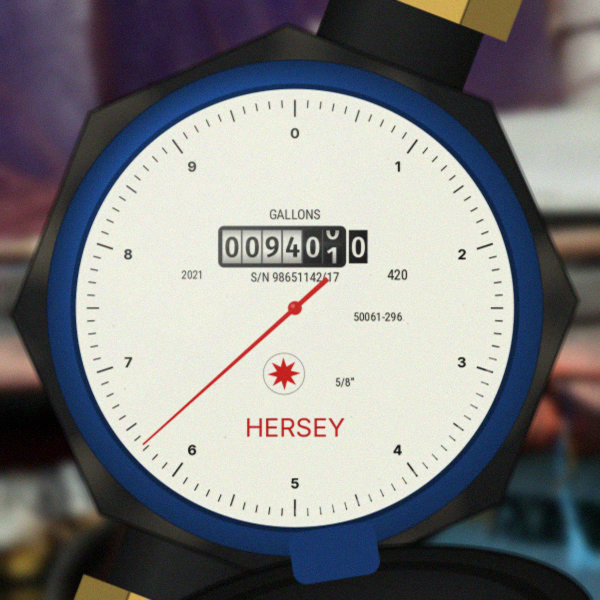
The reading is 94006.3 gal
